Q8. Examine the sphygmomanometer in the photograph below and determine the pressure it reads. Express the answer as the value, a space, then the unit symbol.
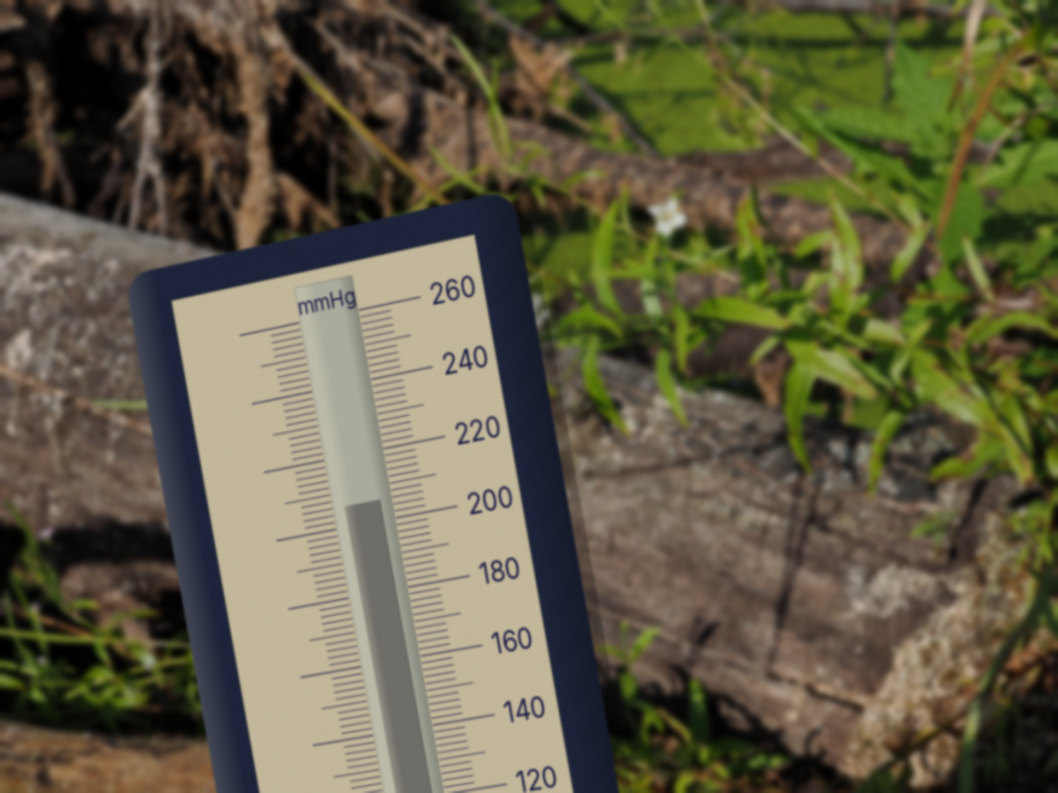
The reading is 206 mmHg
